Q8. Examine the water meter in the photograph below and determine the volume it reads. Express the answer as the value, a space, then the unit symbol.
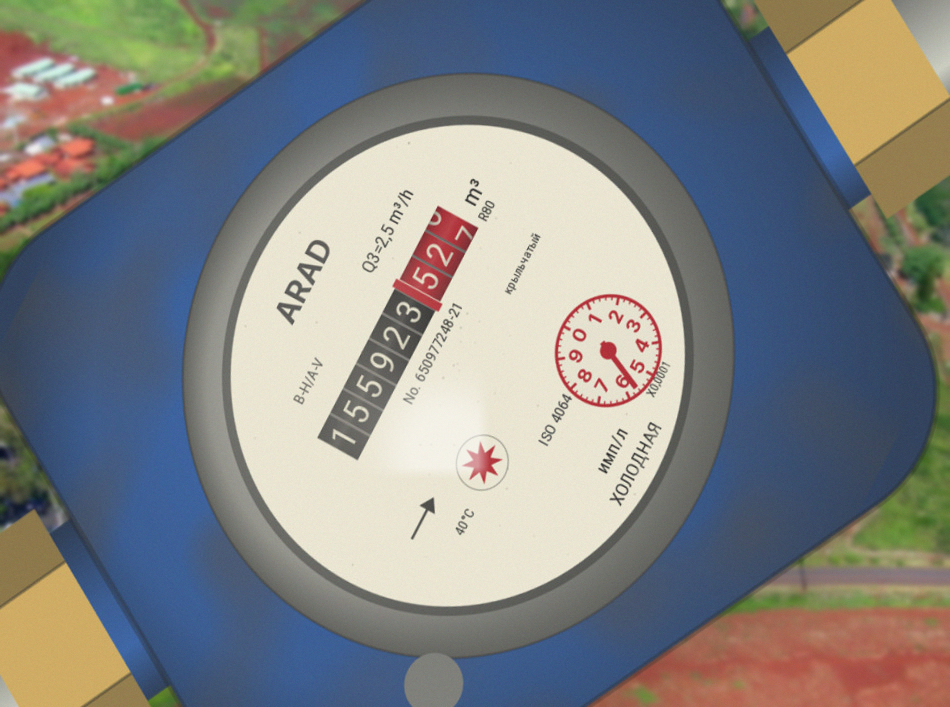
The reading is 155923.5265 m³
